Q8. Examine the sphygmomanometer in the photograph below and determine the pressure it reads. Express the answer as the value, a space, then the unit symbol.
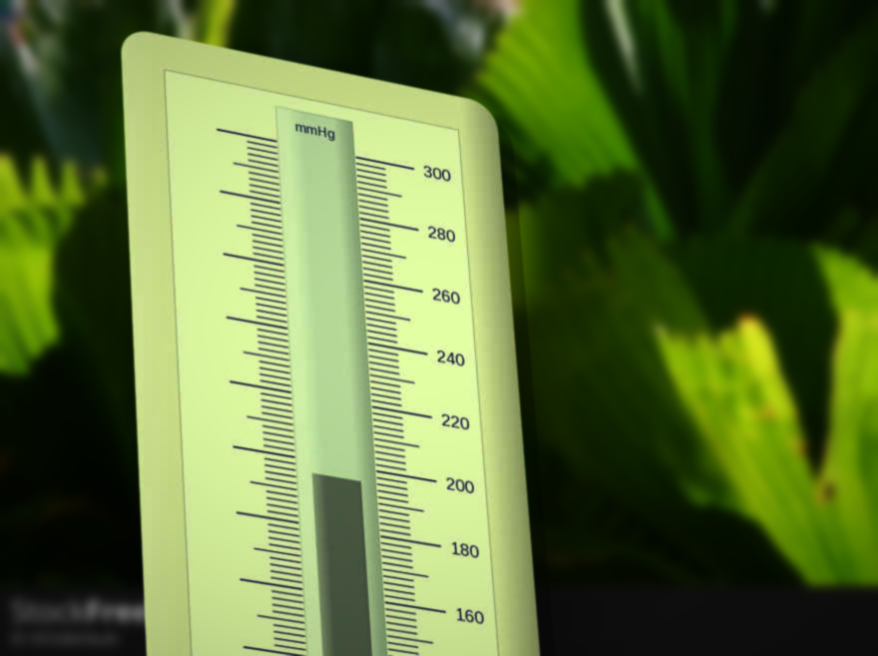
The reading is 196 mmHg
